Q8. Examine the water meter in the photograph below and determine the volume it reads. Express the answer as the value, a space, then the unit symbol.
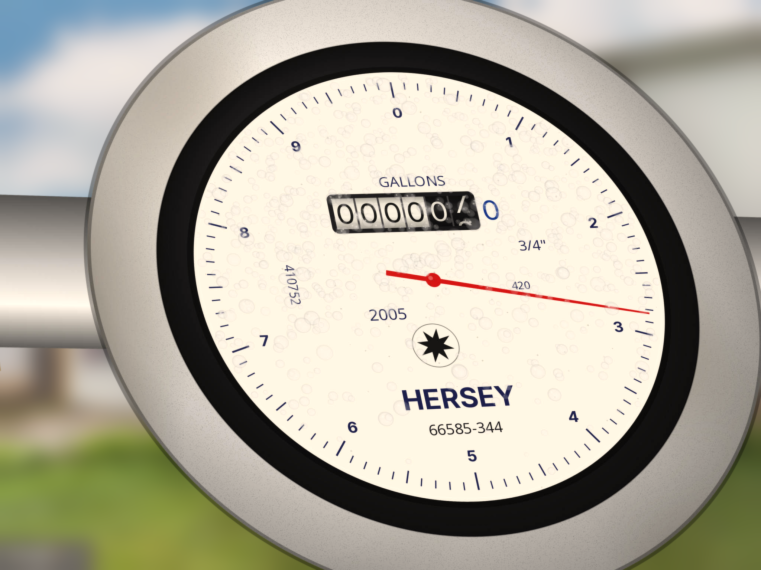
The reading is 72.8 gal
